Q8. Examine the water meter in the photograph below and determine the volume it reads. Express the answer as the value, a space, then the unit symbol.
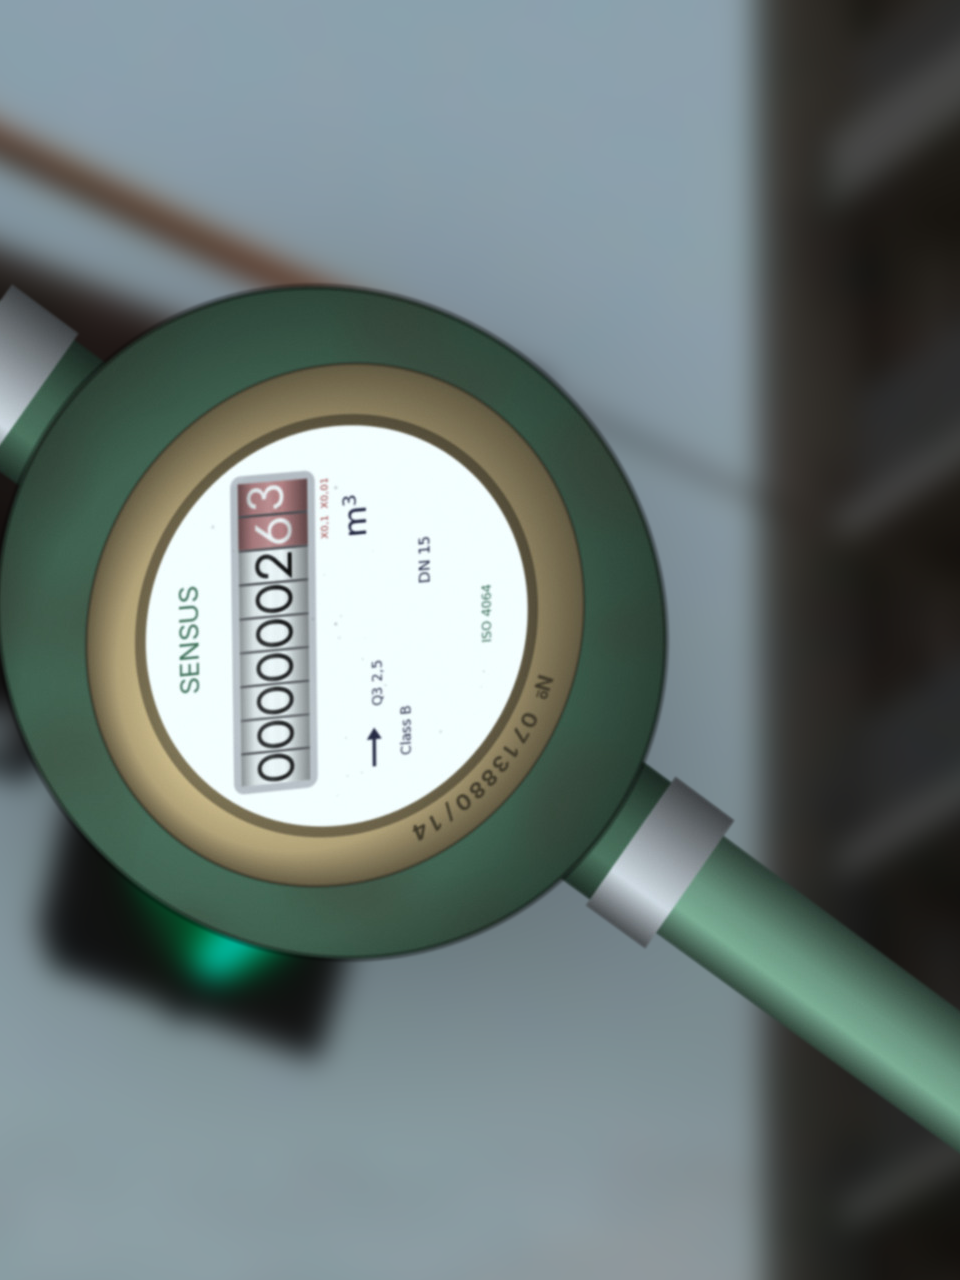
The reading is 2.63 m³
